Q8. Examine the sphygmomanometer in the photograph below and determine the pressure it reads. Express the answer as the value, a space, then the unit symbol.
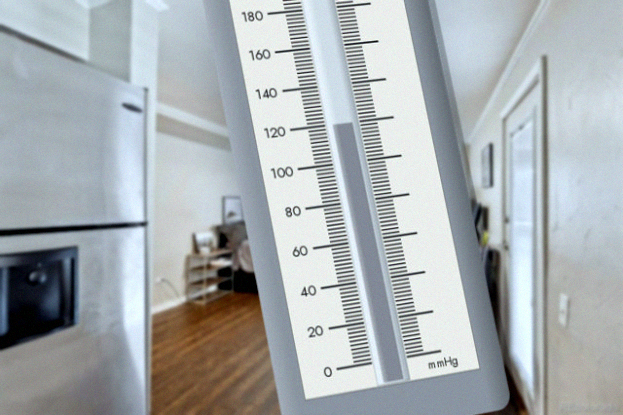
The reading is 120 mmHg
